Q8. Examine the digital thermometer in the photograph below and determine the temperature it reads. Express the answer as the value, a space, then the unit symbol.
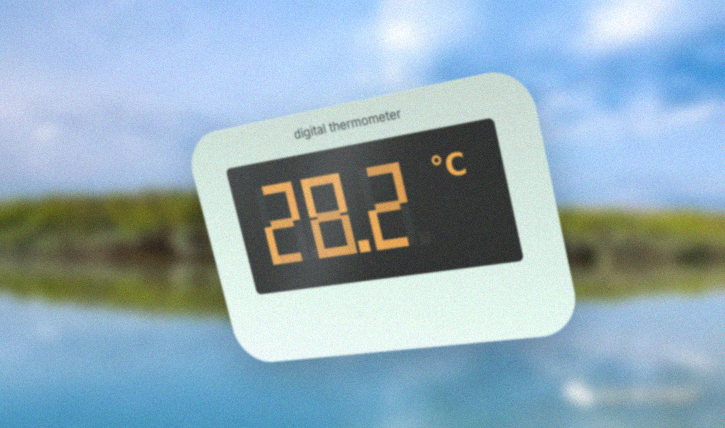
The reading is 28.2 °C
